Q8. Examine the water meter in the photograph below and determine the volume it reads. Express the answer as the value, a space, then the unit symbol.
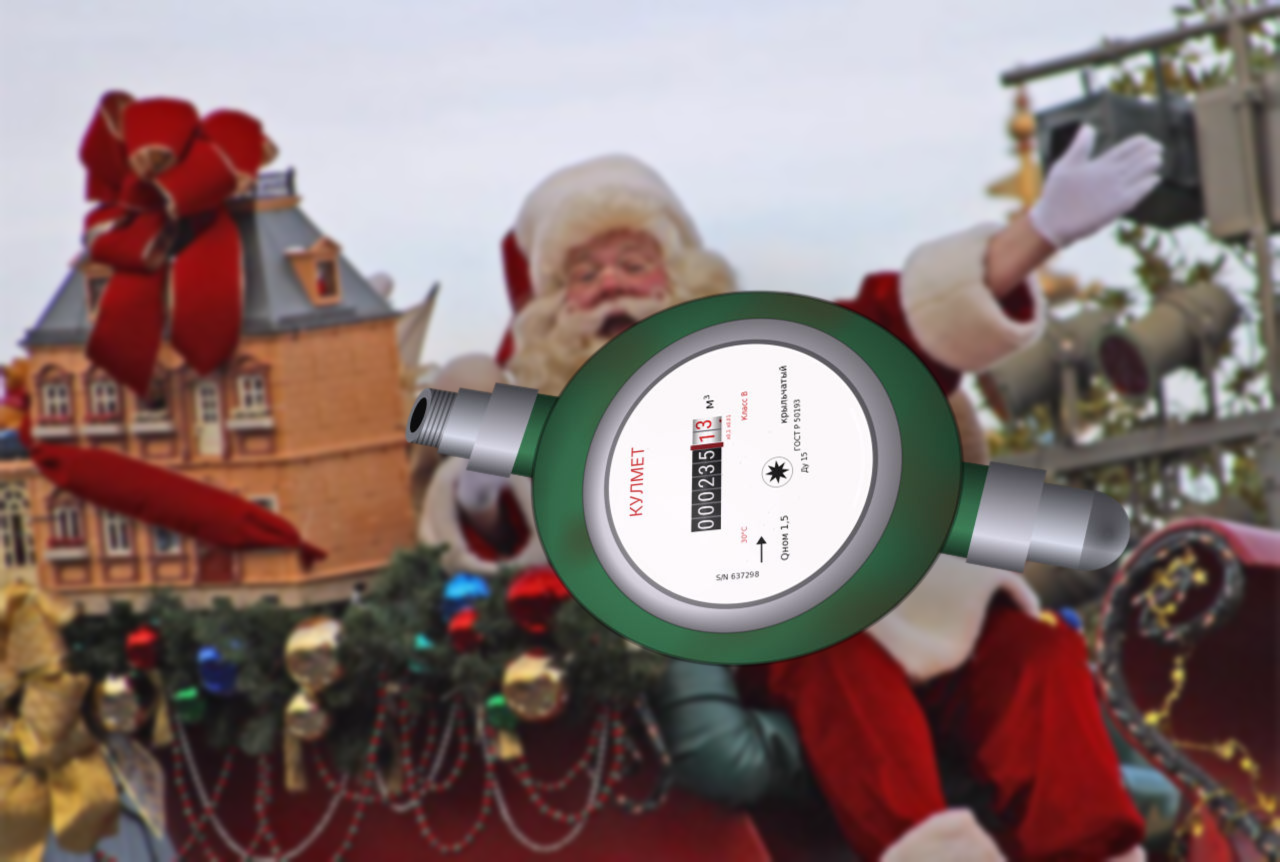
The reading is 235.13 m³
